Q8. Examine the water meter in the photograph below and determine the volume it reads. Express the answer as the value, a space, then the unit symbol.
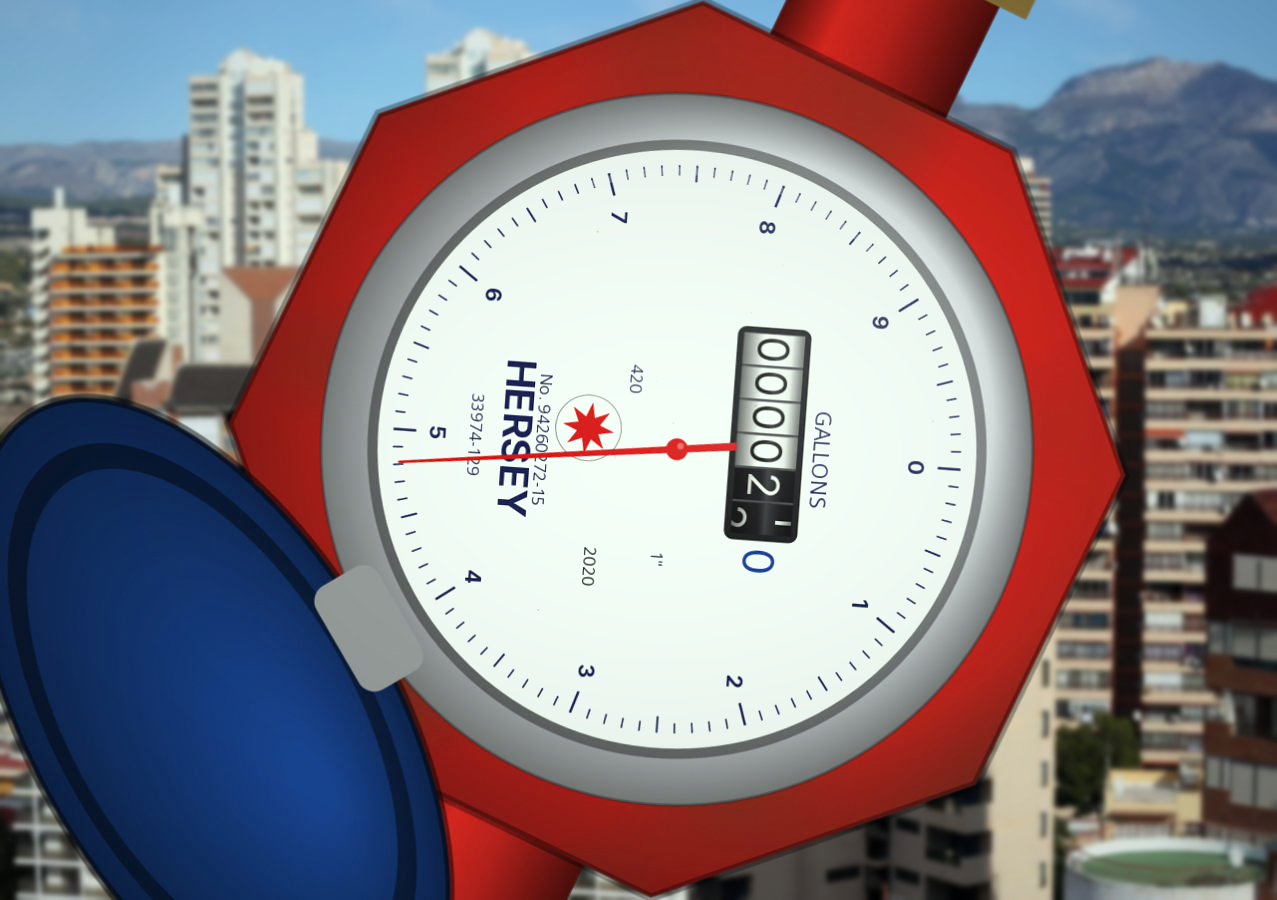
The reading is 214.8 gal
